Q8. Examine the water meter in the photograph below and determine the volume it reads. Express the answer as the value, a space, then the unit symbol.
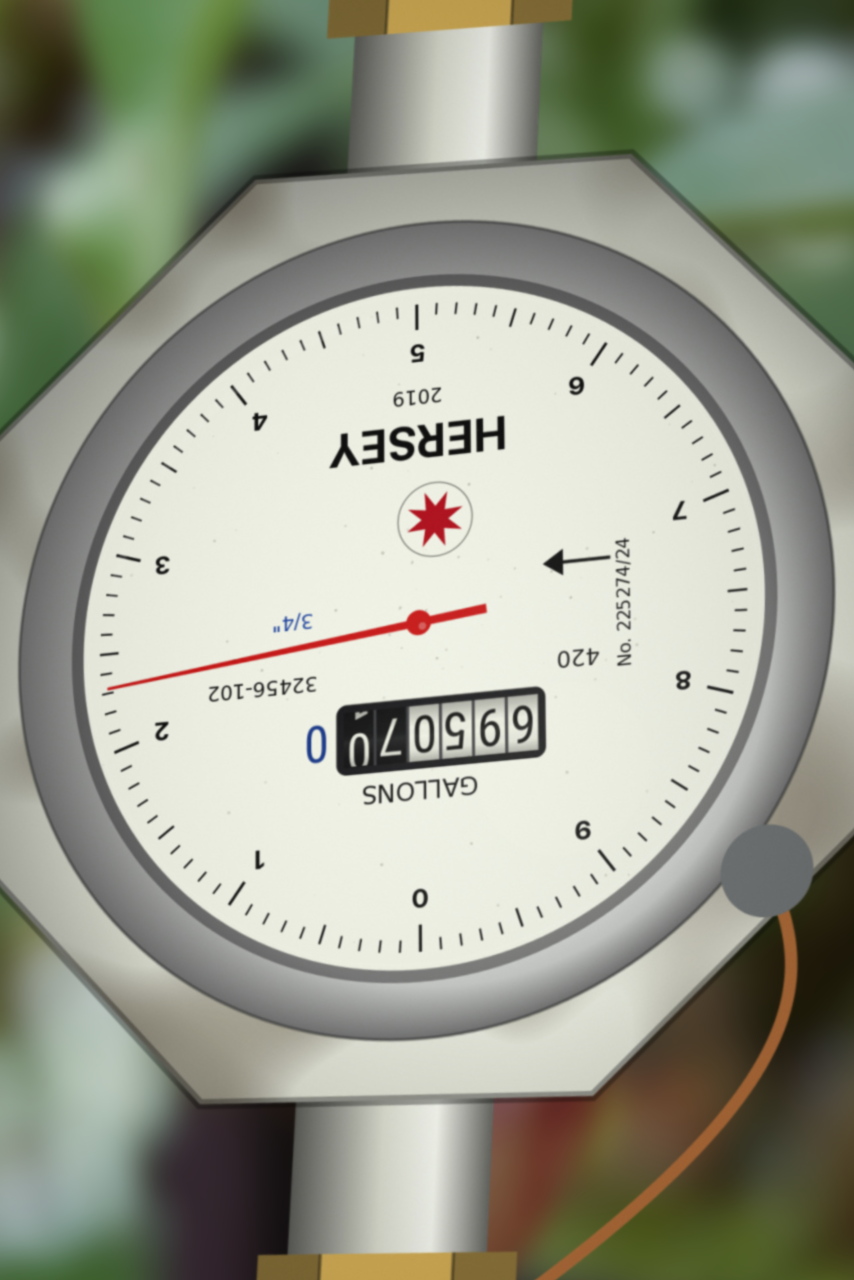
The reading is 6950702.3 gal
